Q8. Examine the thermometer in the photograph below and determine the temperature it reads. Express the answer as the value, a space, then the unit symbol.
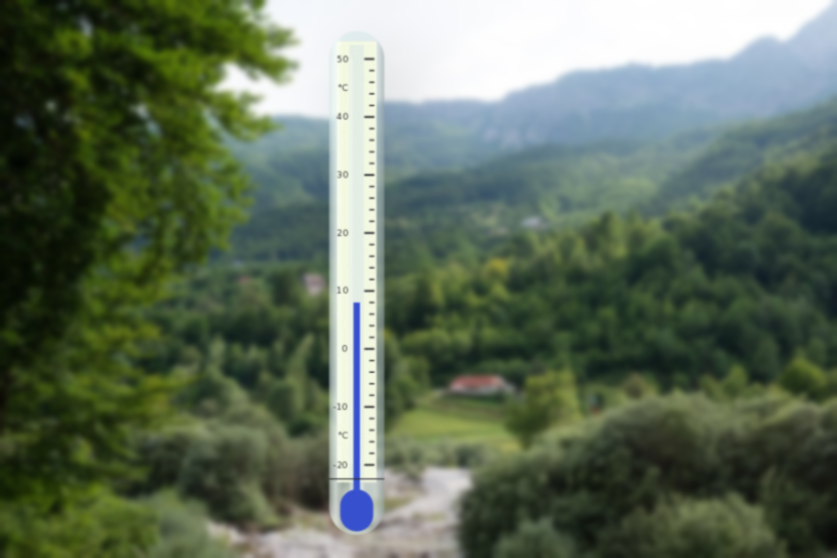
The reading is 8 °C
